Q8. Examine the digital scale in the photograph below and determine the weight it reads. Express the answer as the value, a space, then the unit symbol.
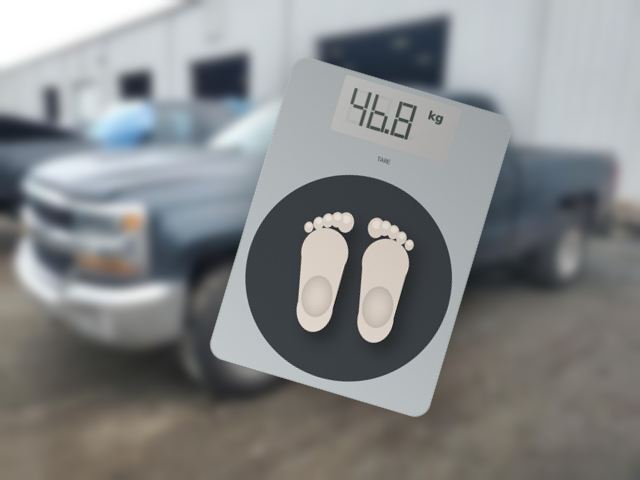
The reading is 46.8 kg
